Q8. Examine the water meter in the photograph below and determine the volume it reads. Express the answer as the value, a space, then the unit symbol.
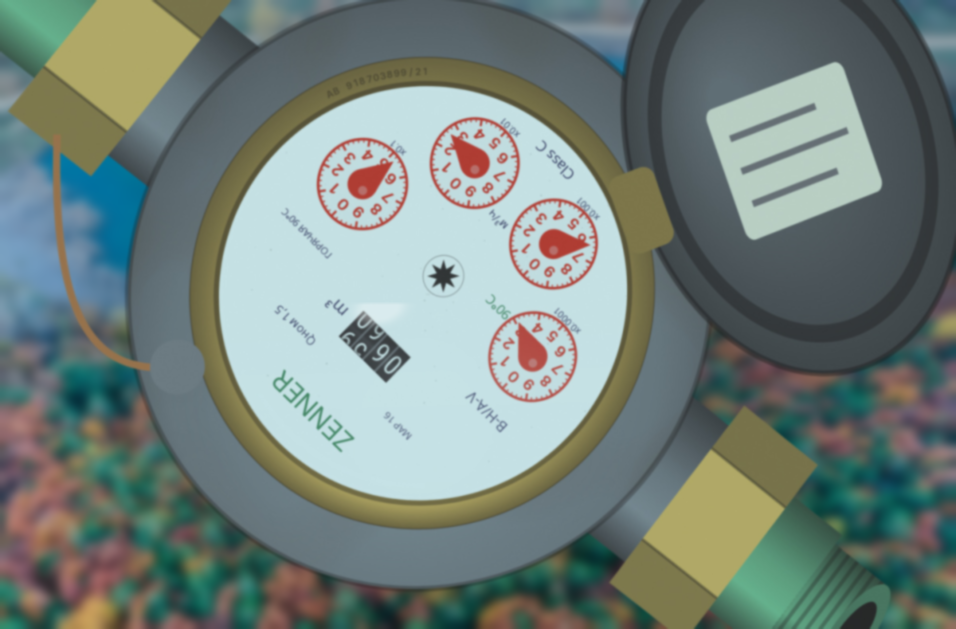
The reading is 659.5263 m³
